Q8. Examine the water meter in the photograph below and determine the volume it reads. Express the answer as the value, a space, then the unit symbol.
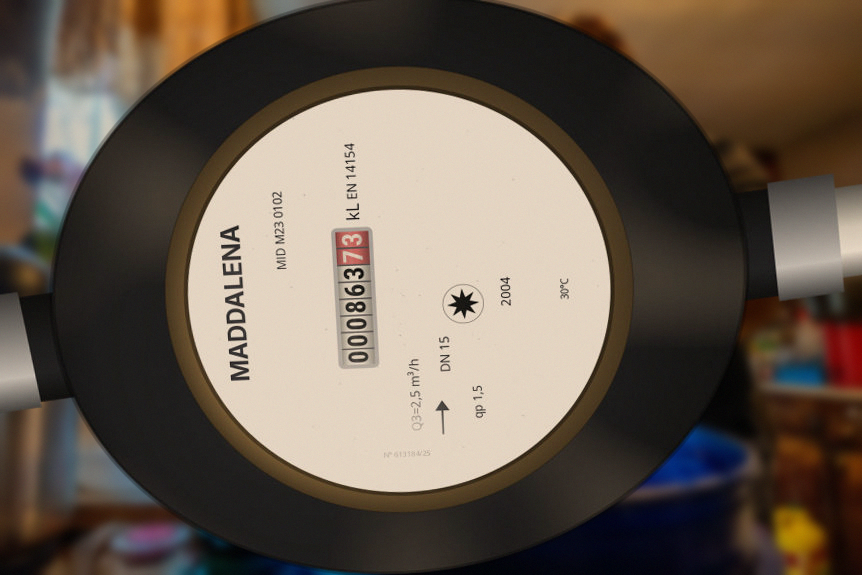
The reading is 863.73 kL
